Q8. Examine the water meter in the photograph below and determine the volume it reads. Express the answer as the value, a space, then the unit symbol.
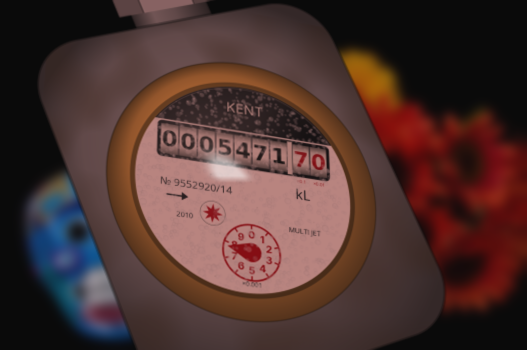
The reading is 5471.707 kL
